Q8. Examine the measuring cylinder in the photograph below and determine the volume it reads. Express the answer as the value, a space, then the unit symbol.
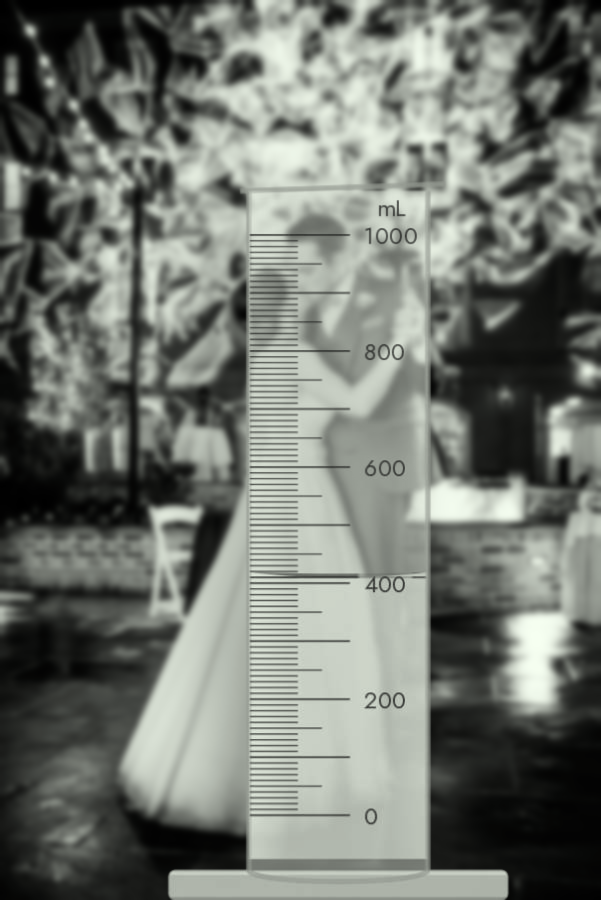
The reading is 410 mL
